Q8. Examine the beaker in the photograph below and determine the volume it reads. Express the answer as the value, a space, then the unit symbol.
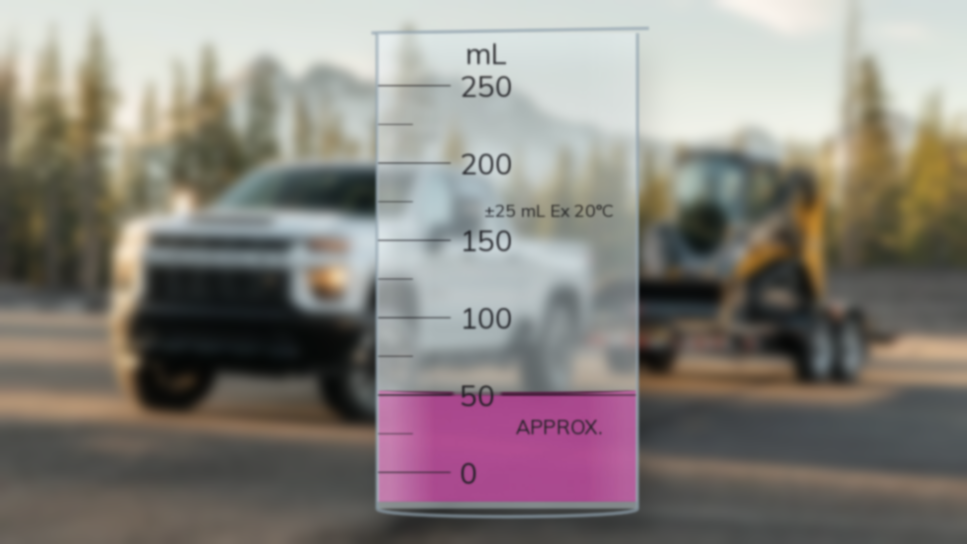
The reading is 50 mL
